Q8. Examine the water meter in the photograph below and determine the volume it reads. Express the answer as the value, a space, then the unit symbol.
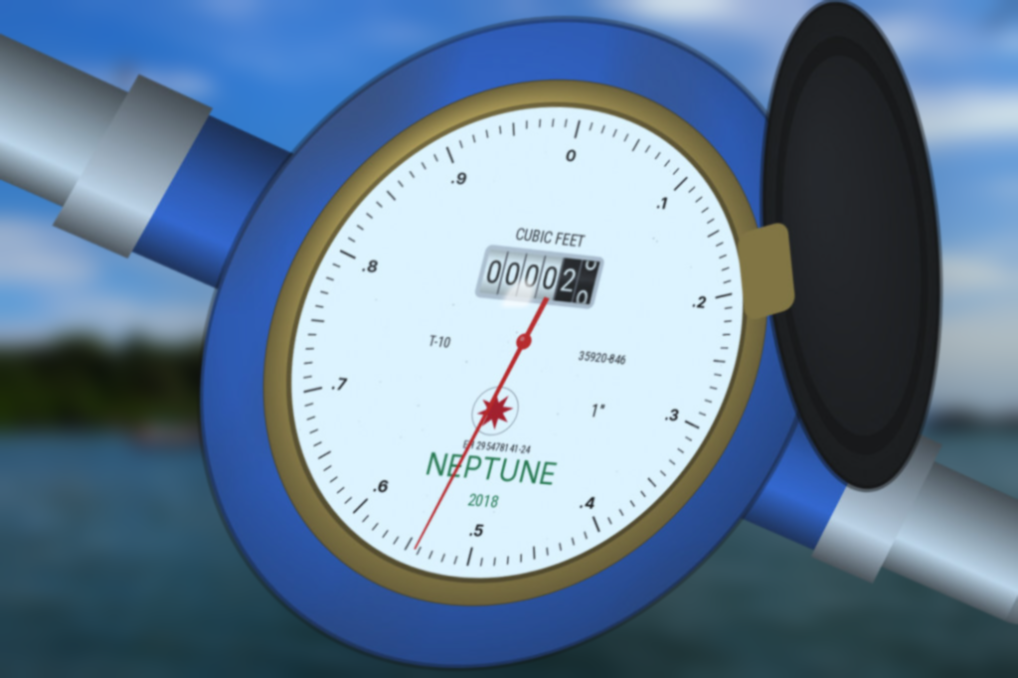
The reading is 28.54 ft³
